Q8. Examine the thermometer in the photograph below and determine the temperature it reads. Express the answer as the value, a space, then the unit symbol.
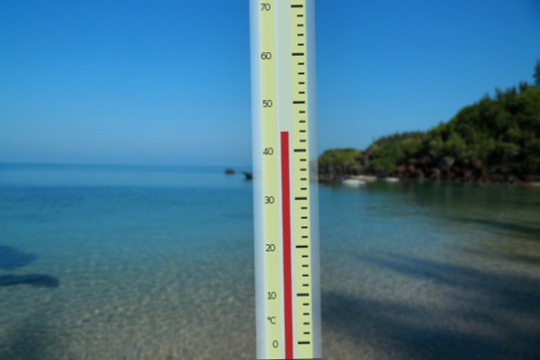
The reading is 44 °C
